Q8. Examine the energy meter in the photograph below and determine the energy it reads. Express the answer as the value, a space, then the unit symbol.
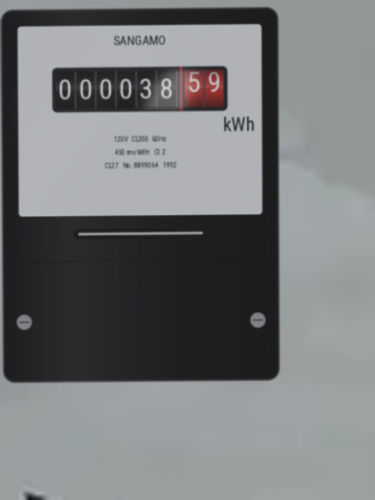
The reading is 38.59 kWh
